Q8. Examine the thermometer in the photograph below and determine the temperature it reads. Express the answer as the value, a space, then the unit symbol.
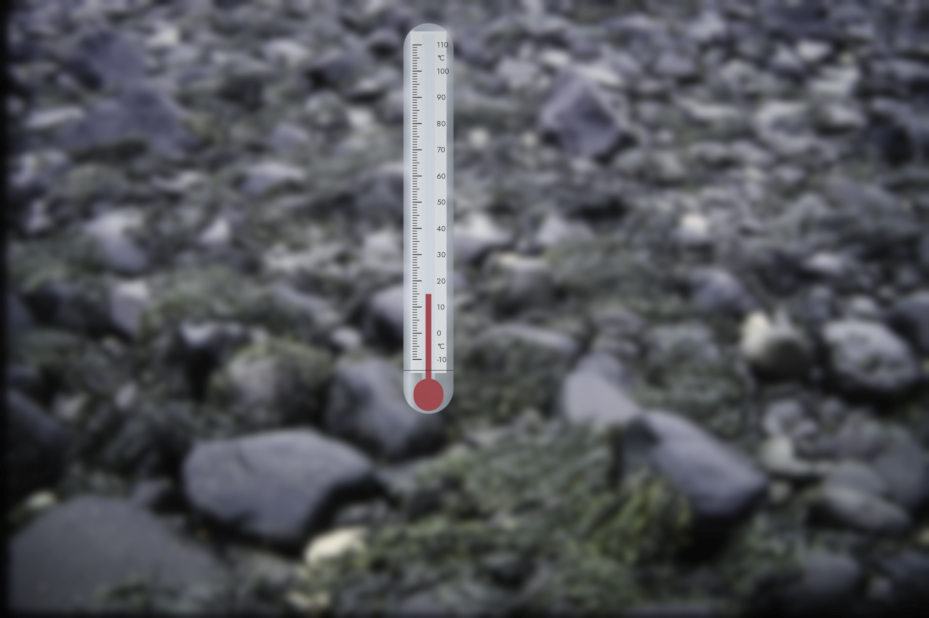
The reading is 15 °C
